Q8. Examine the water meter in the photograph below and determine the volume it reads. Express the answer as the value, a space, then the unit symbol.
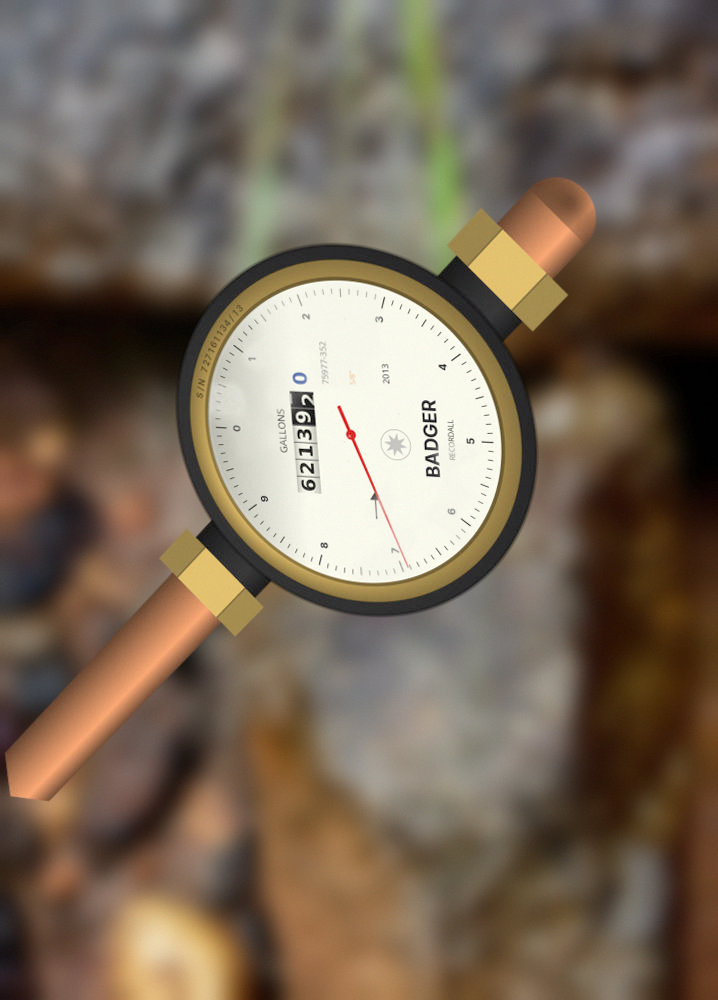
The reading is 6213916.9 gal
